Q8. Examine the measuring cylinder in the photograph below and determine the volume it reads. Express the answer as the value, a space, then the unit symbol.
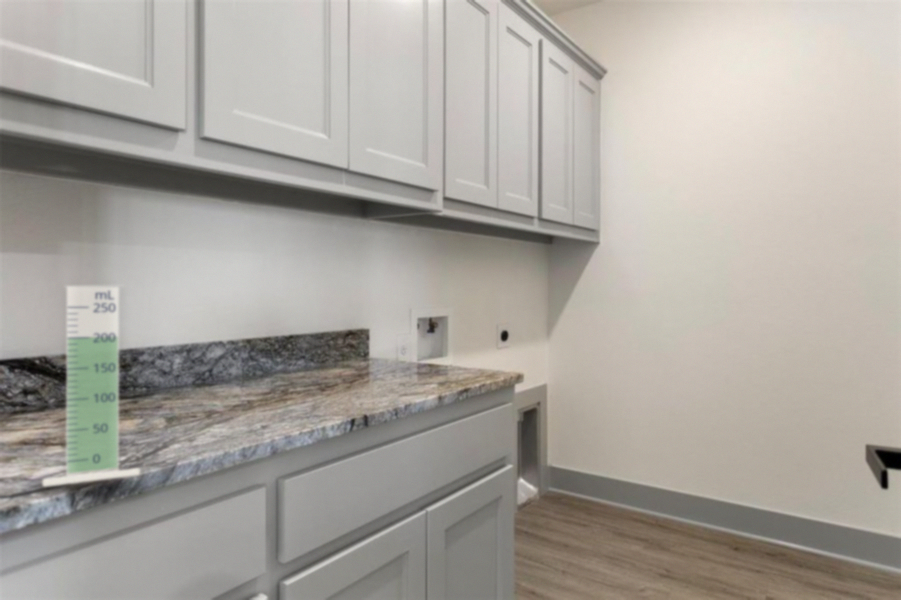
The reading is 200 mL
